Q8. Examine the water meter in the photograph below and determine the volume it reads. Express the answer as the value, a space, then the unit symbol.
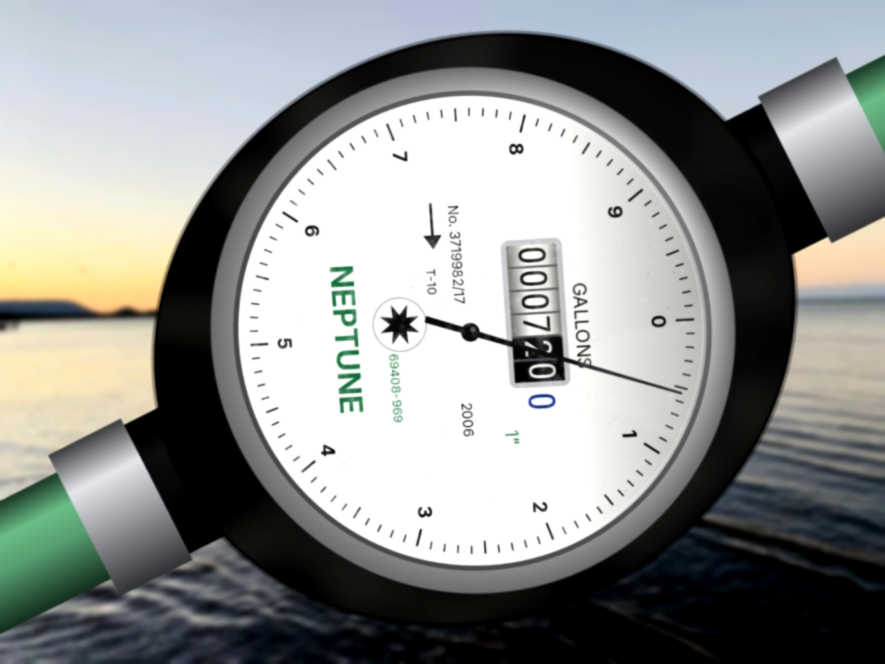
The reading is 7200.5 gal
